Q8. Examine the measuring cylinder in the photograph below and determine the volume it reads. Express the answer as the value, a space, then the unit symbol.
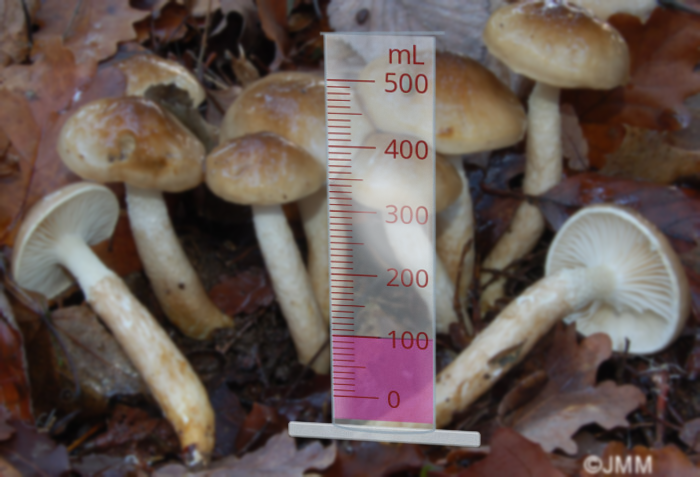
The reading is 100 mL
